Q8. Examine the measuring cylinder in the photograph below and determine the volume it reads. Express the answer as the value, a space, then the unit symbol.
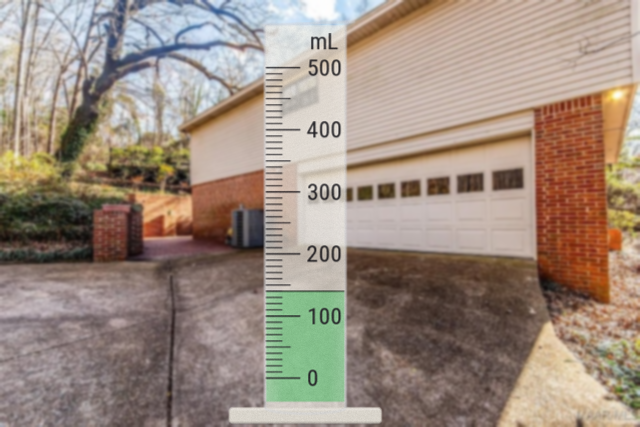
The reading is 140 mL
